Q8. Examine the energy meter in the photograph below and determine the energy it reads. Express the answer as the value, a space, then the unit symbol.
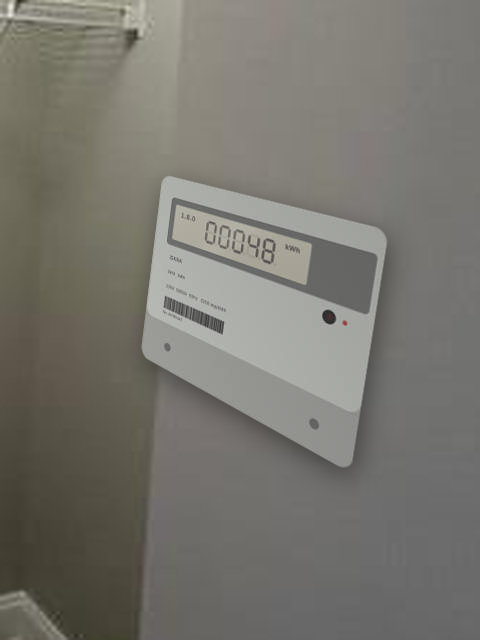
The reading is 48 kWh
